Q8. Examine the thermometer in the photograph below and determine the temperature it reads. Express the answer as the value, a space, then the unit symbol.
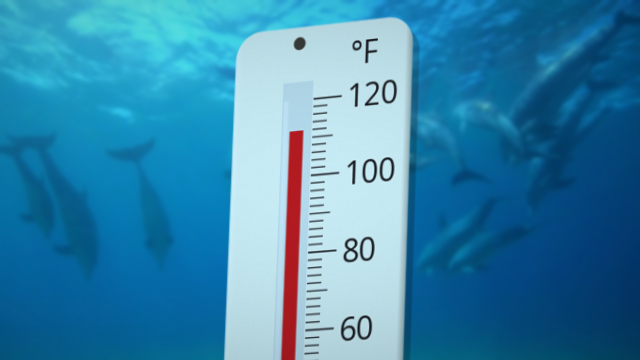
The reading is 112 °F
